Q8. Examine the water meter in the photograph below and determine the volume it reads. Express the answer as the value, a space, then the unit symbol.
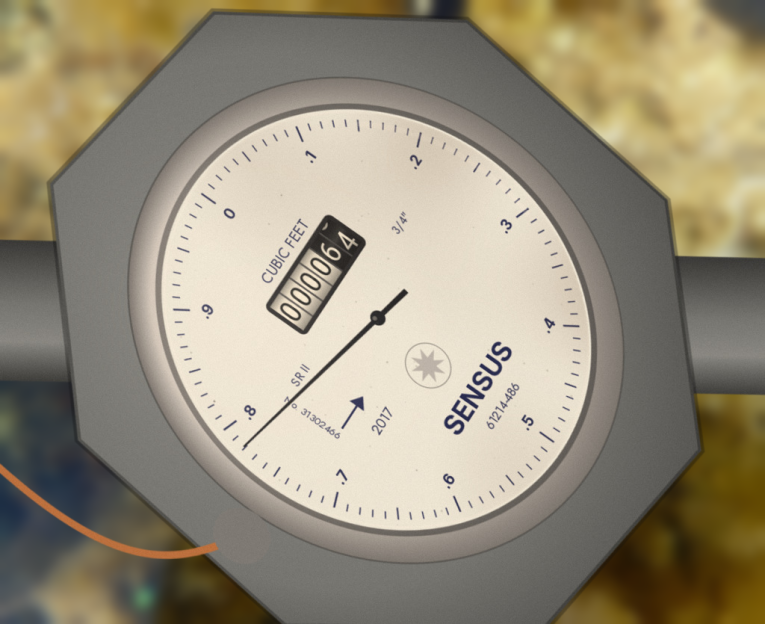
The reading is 63.78 ft³
